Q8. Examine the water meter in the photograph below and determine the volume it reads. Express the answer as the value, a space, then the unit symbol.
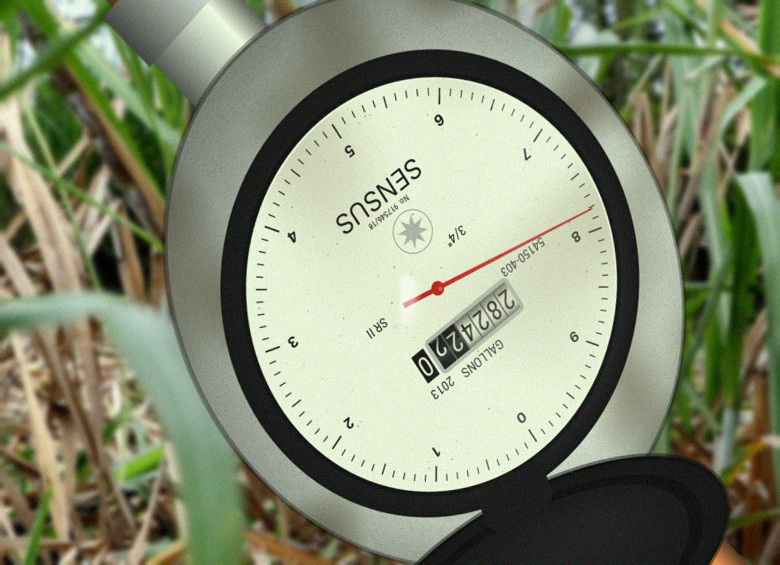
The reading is 2824217.8 gal
